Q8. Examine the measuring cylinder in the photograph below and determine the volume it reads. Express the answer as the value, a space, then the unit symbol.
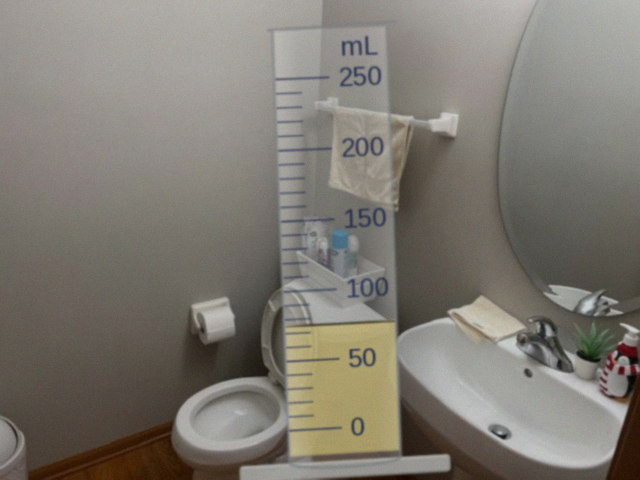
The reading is 75 mL
